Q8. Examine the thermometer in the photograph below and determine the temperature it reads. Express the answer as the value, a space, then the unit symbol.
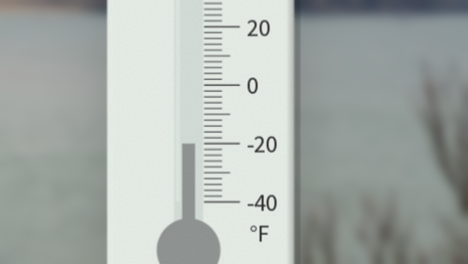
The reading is -20 °F
